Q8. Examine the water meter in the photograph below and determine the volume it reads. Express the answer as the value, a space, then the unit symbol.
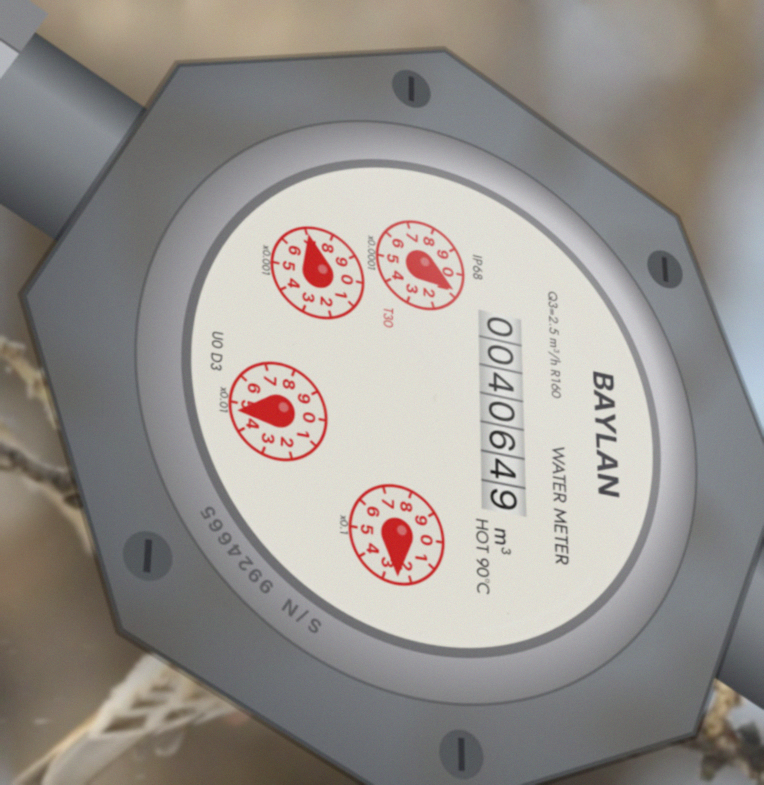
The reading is 40649.2470 m³
